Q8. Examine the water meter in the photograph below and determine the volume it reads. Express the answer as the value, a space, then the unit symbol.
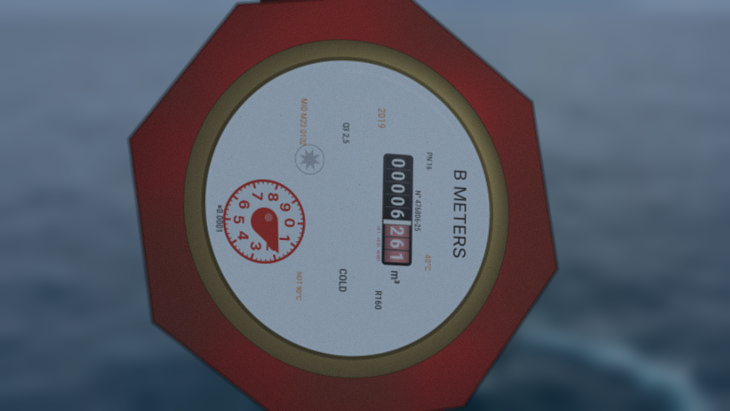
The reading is 6.2611 m³
